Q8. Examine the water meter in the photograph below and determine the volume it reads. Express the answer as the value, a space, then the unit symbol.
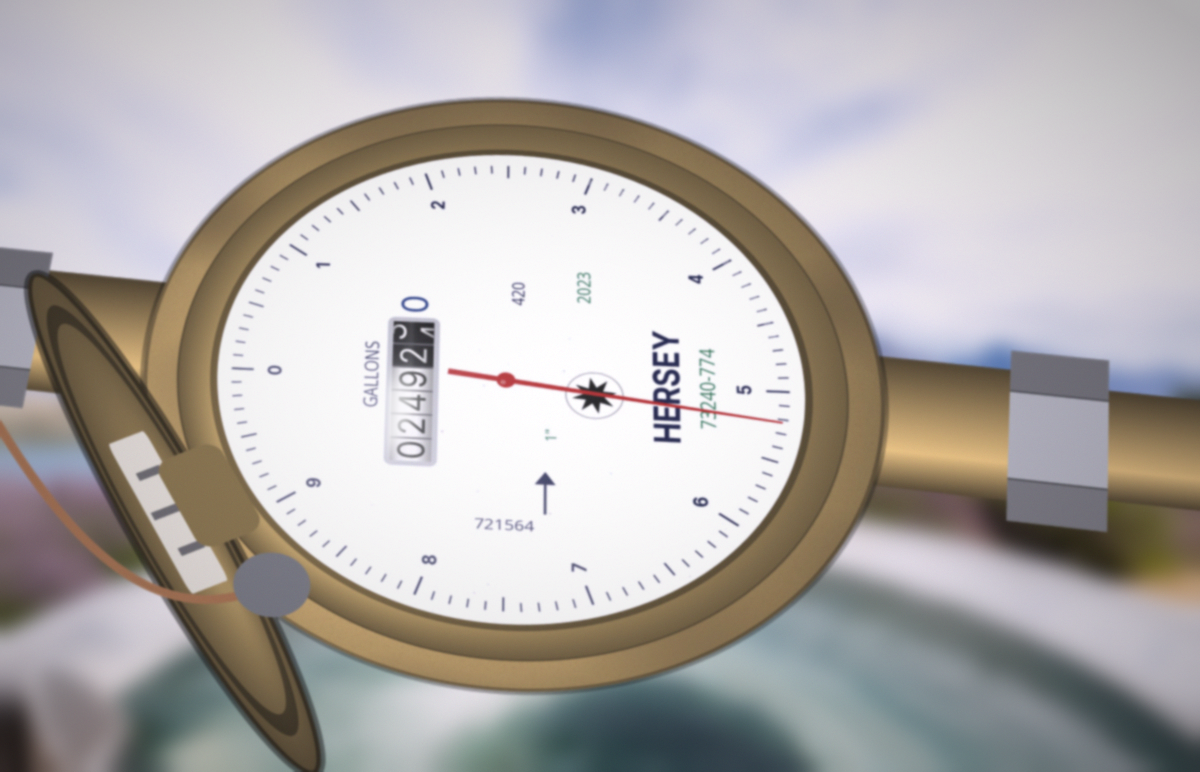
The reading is 249235.2 gal
